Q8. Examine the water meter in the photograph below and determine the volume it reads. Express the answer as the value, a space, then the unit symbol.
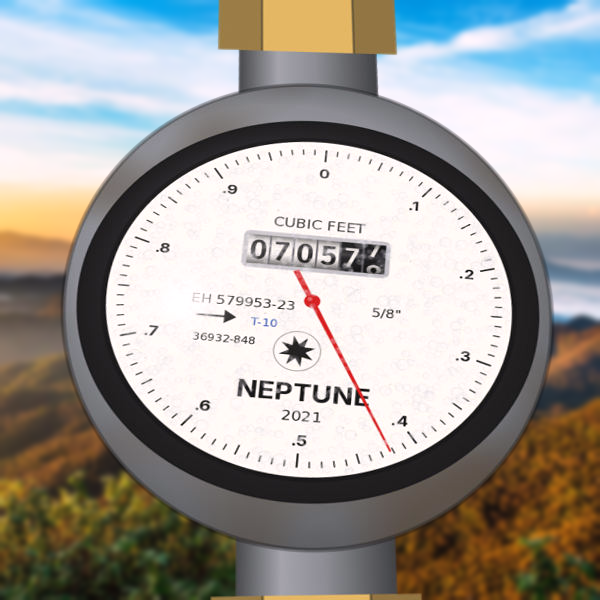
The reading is 70577.42 ft³
